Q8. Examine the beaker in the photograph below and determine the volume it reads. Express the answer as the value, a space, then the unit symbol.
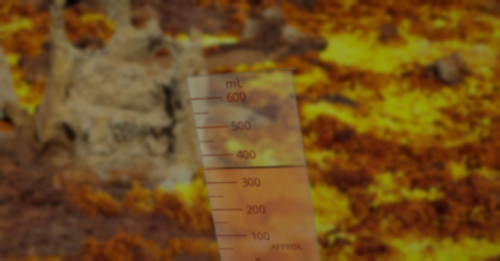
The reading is 350 mL
